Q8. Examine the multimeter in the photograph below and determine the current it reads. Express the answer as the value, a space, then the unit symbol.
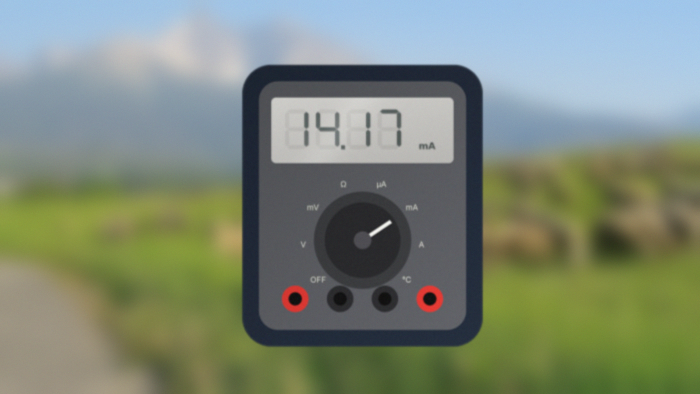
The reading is 14.17 mA
